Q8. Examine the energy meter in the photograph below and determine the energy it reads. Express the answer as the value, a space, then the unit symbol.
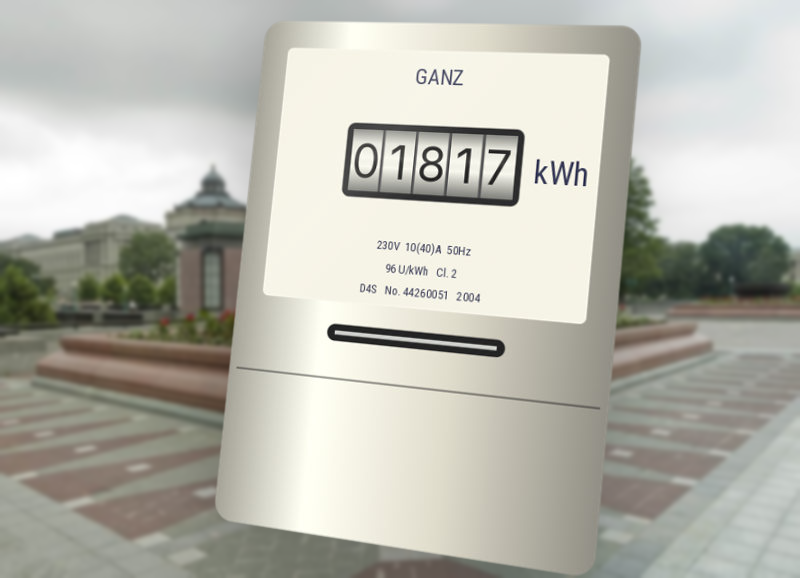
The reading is 1817 kWh
